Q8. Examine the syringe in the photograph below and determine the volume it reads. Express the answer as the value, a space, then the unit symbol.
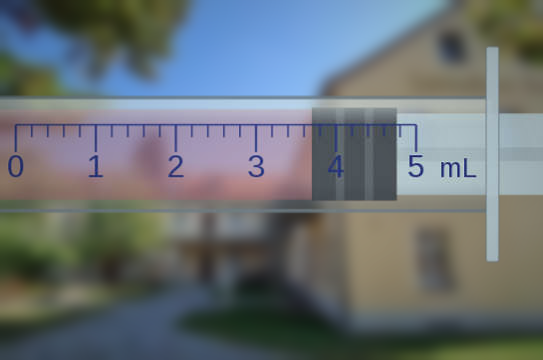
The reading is 3.7 mL
